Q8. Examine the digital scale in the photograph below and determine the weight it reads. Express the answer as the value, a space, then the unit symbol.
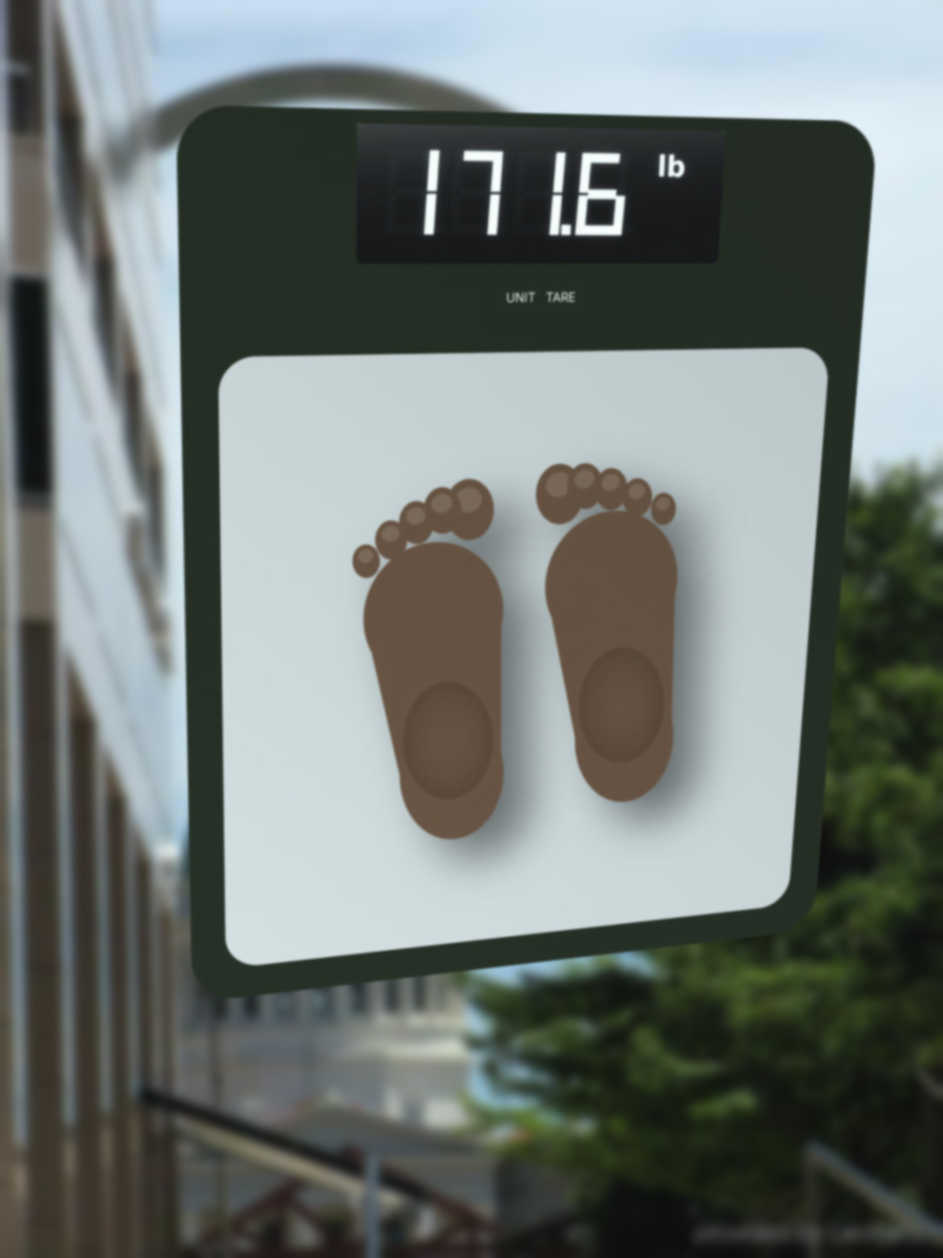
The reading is 171.6 lb
